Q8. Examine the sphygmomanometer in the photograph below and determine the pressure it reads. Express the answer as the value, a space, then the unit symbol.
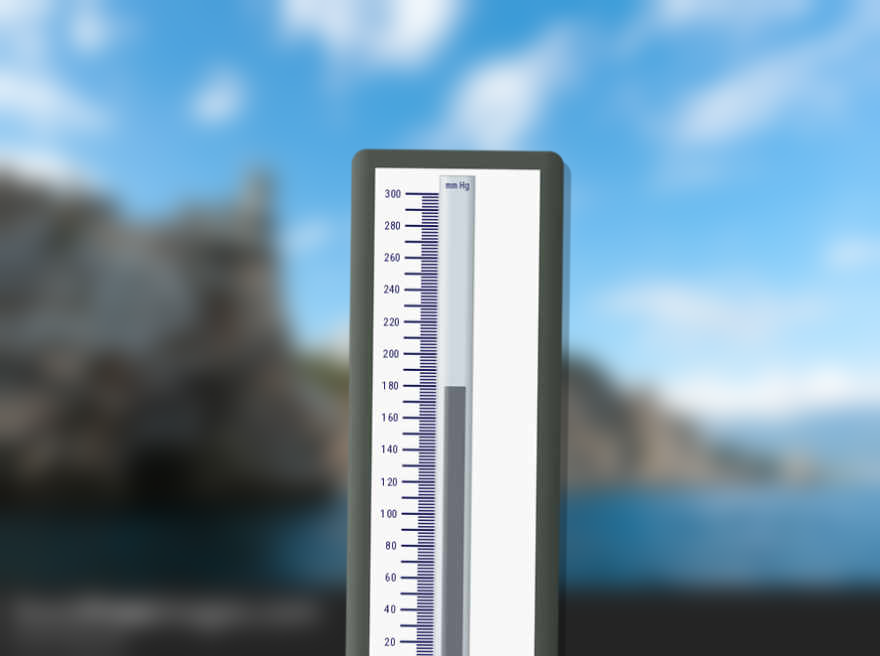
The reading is 180 mmHg
